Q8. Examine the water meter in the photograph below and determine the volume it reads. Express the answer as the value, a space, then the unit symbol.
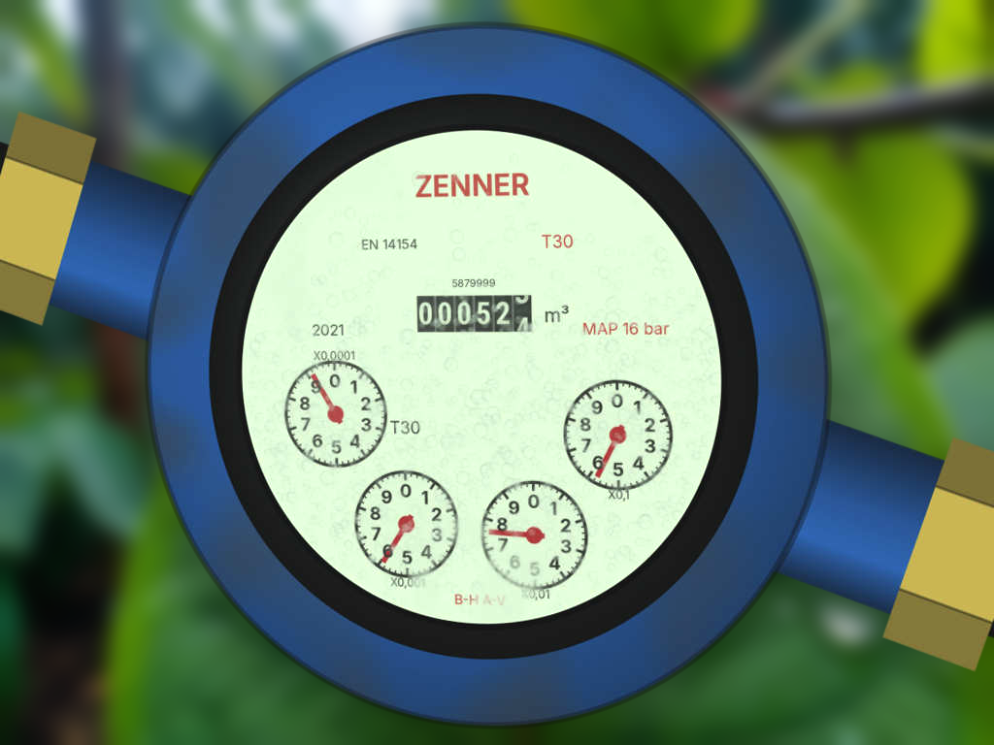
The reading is 523.5759 m³
